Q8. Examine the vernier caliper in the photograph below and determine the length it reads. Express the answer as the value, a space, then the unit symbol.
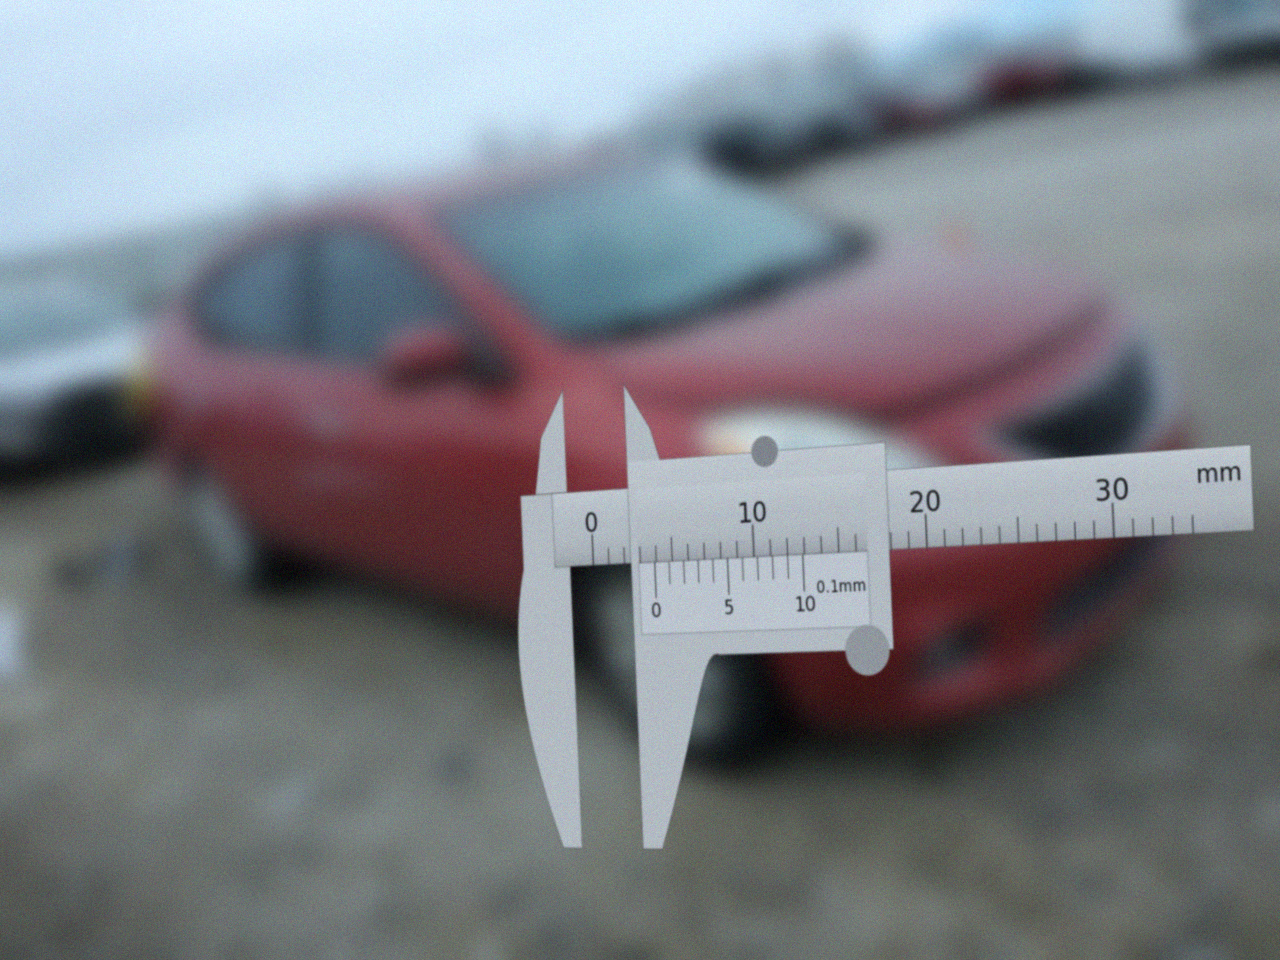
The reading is 3.9 mm
